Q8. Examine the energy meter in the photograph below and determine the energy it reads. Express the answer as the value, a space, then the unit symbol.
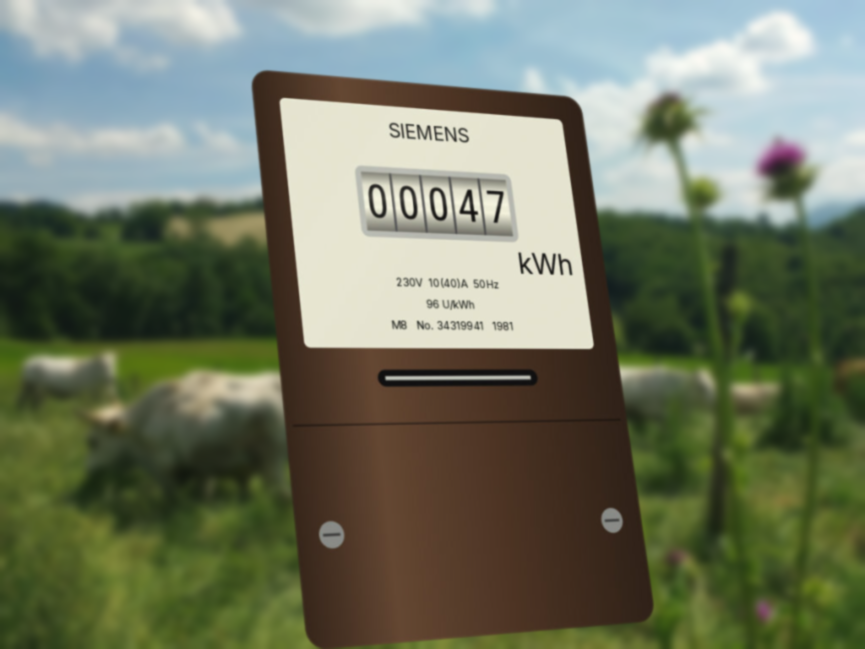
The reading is 47 kWh
